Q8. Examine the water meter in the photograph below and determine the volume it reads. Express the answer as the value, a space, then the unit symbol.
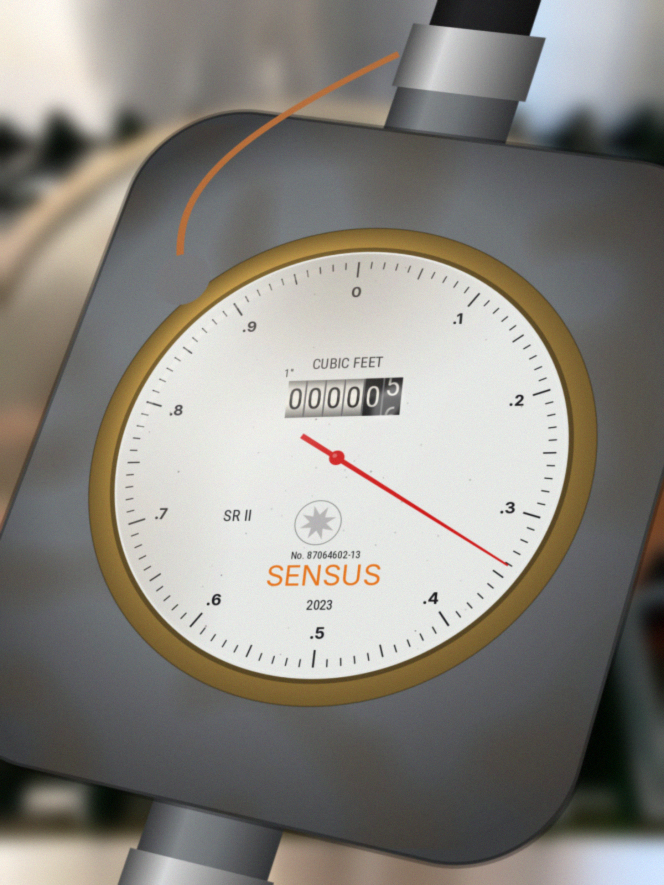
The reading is 5.34 ft³
